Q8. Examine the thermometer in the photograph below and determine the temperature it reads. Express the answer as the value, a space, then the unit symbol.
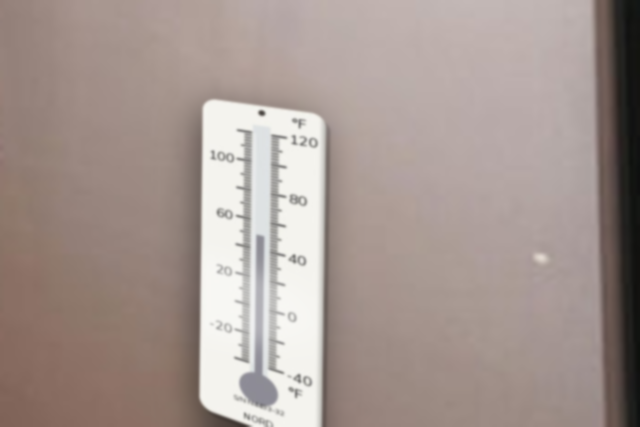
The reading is 50 °F
